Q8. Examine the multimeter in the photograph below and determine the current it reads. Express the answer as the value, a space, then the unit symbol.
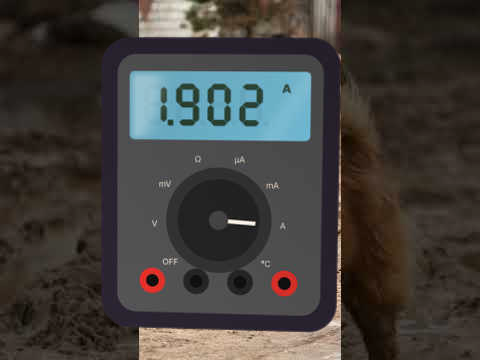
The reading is 1.902 A
